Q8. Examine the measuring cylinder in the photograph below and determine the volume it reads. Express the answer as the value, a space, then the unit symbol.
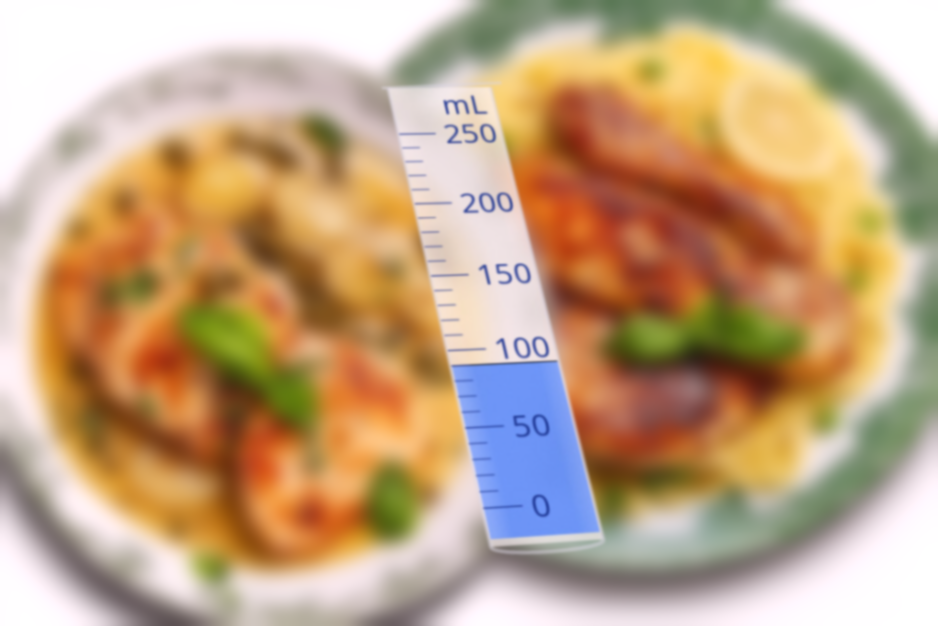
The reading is 90 mL
